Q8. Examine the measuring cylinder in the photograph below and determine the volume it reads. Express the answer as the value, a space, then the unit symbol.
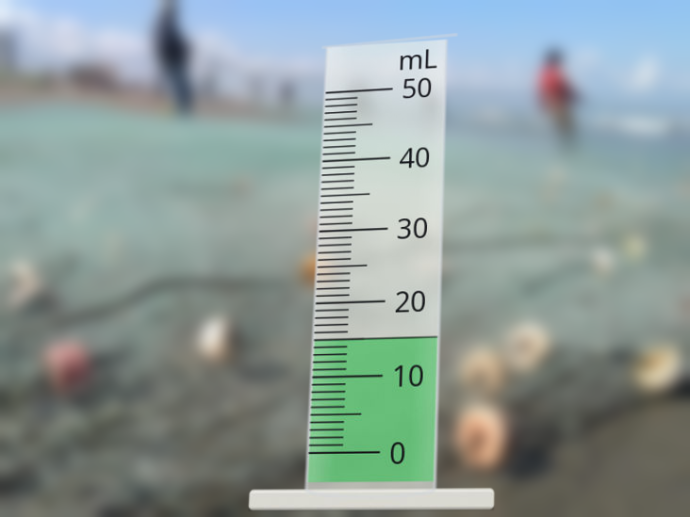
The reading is 15 mL
